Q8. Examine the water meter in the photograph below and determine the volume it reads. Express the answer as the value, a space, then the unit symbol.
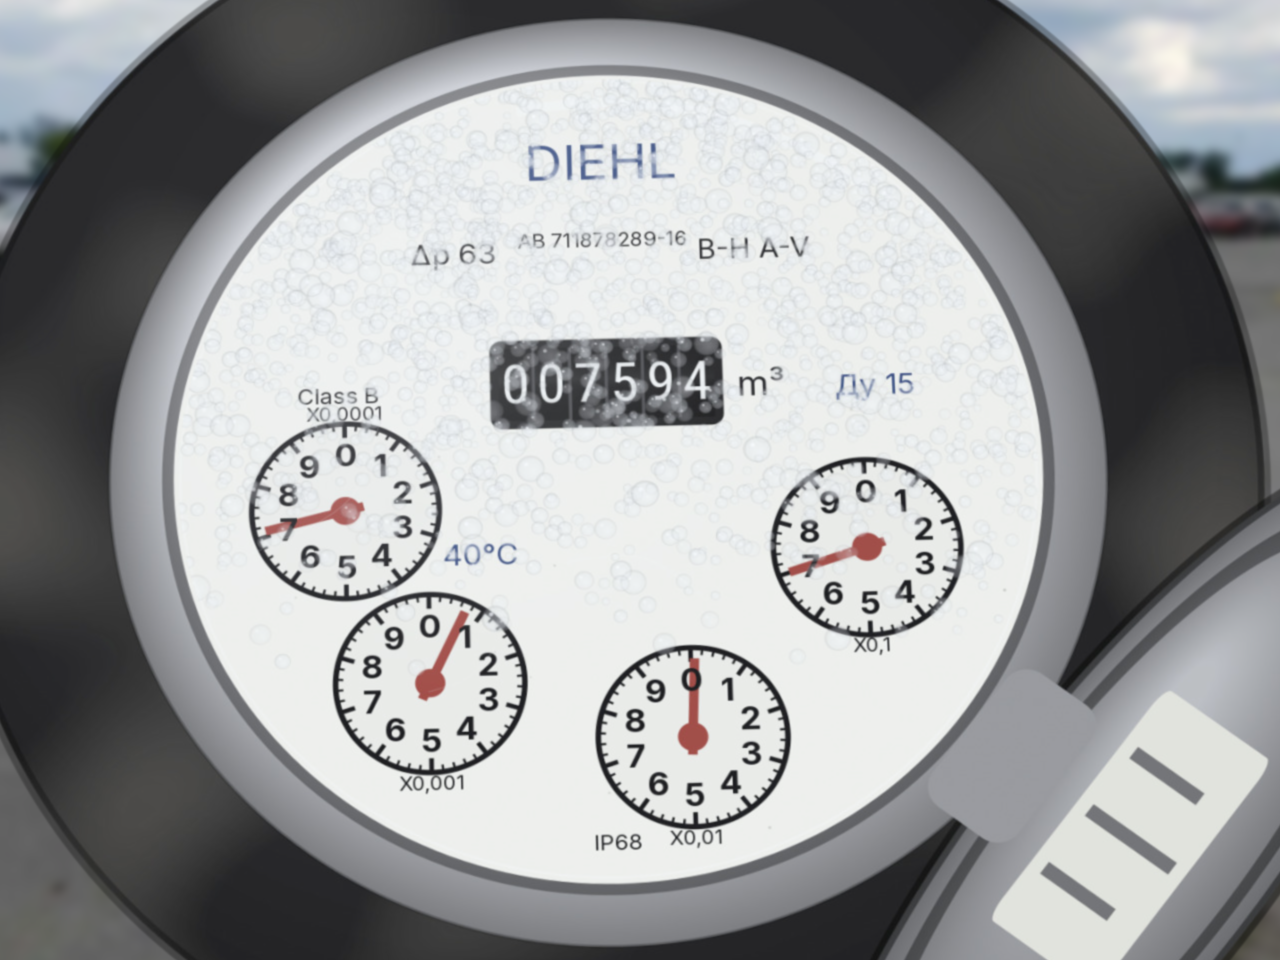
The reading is 7594.7007 m³
